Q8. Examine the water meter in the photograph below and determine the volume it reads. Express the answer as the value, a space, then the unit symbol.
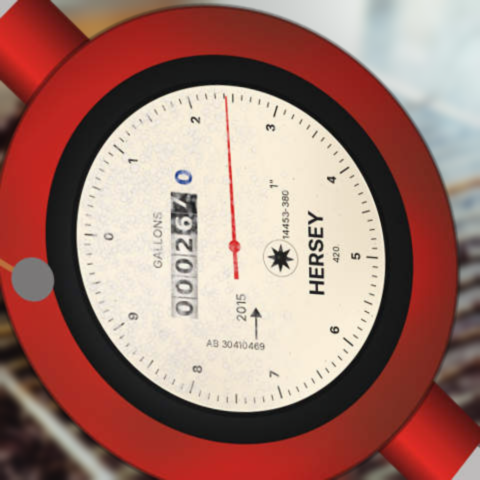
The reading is 2672.4 gal
